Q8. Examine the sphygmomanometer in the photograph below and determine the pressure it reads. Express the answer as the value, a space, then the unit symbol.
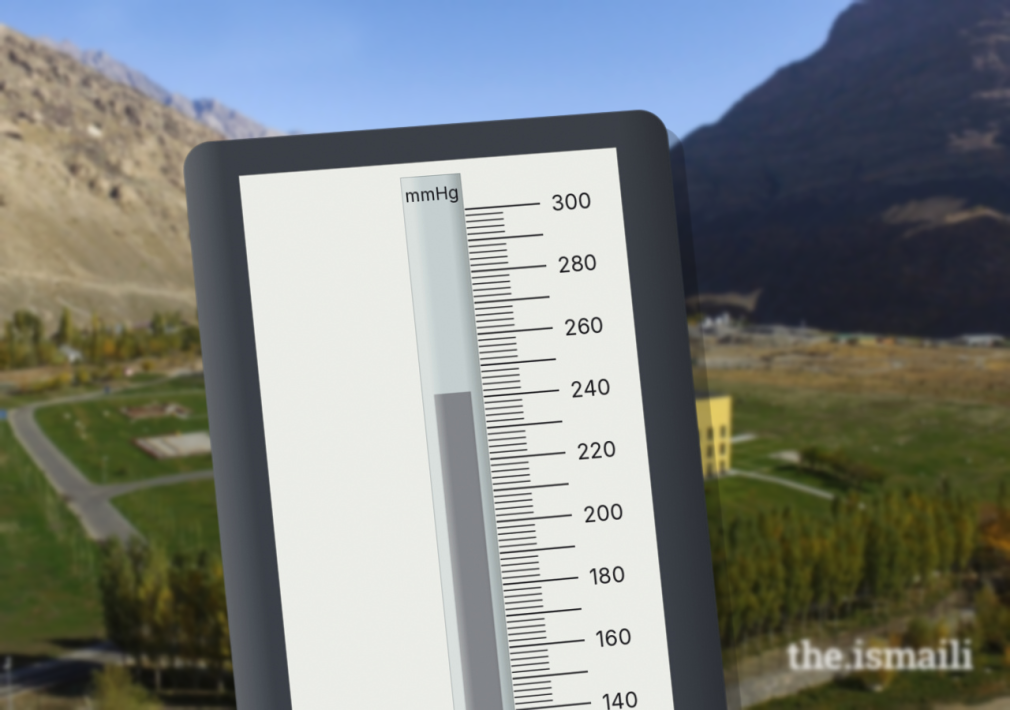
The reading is 242 mmHg
